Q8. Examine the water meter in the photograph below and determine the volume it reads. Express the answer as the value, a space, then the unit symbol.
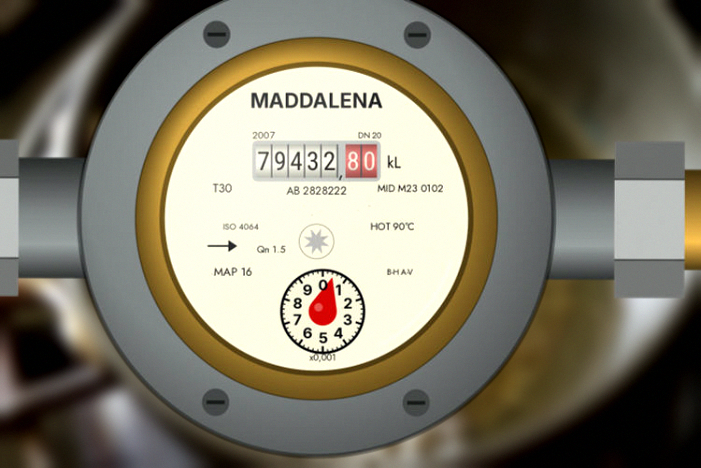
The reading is 79432.800 kL
